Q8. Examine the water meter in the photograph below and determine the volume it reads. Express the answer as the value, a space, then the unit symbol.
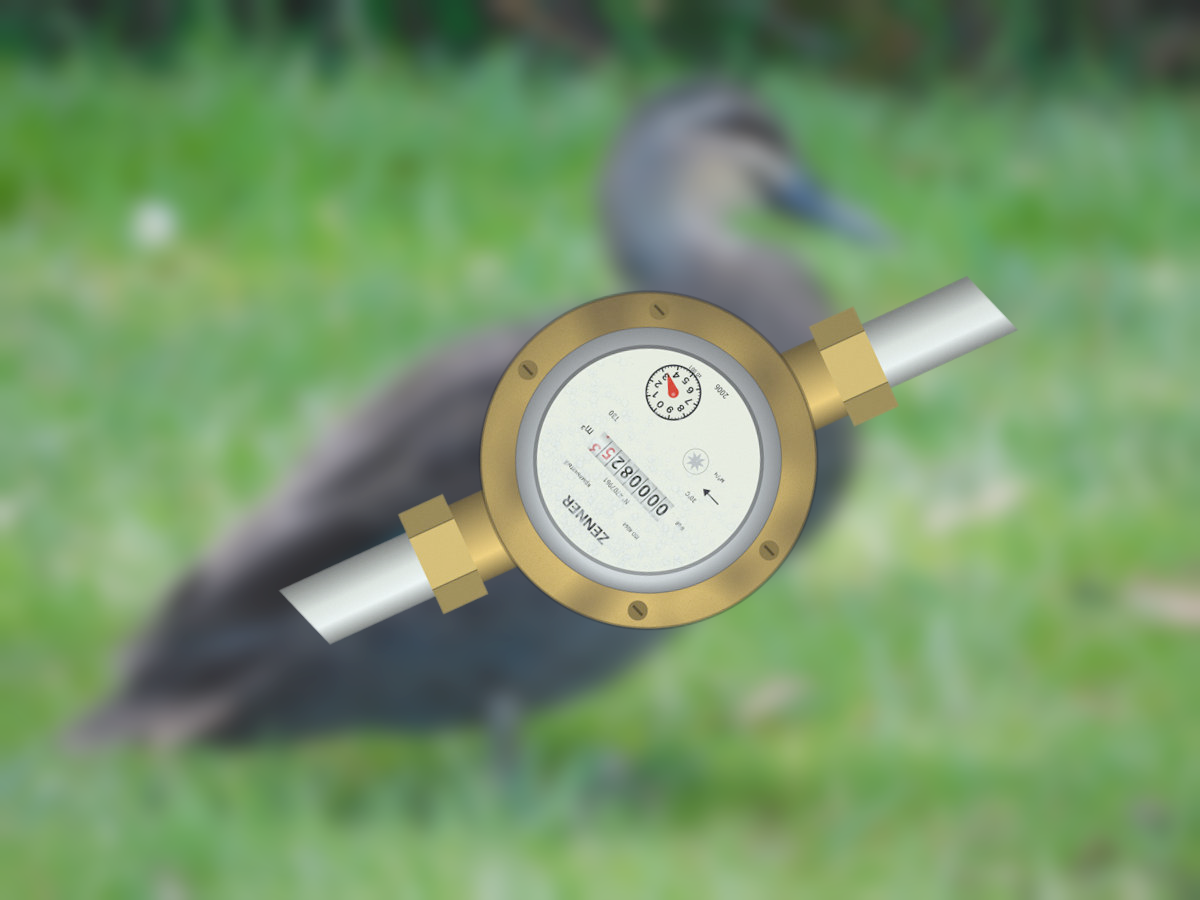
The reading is 82.533 m³
